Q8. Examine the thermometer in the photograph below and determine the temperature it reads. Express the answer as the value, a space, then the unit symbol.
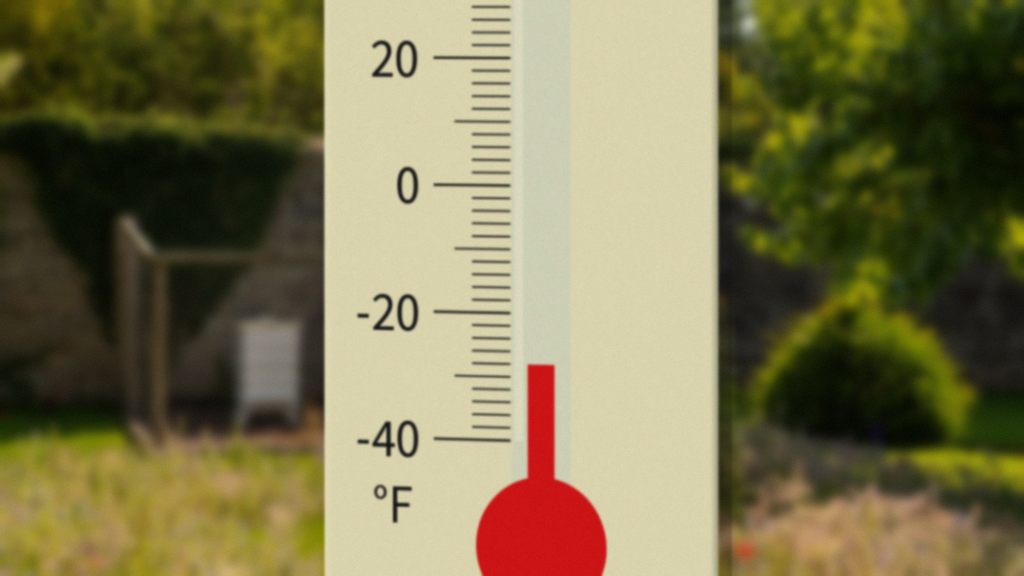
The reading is -28 °F
